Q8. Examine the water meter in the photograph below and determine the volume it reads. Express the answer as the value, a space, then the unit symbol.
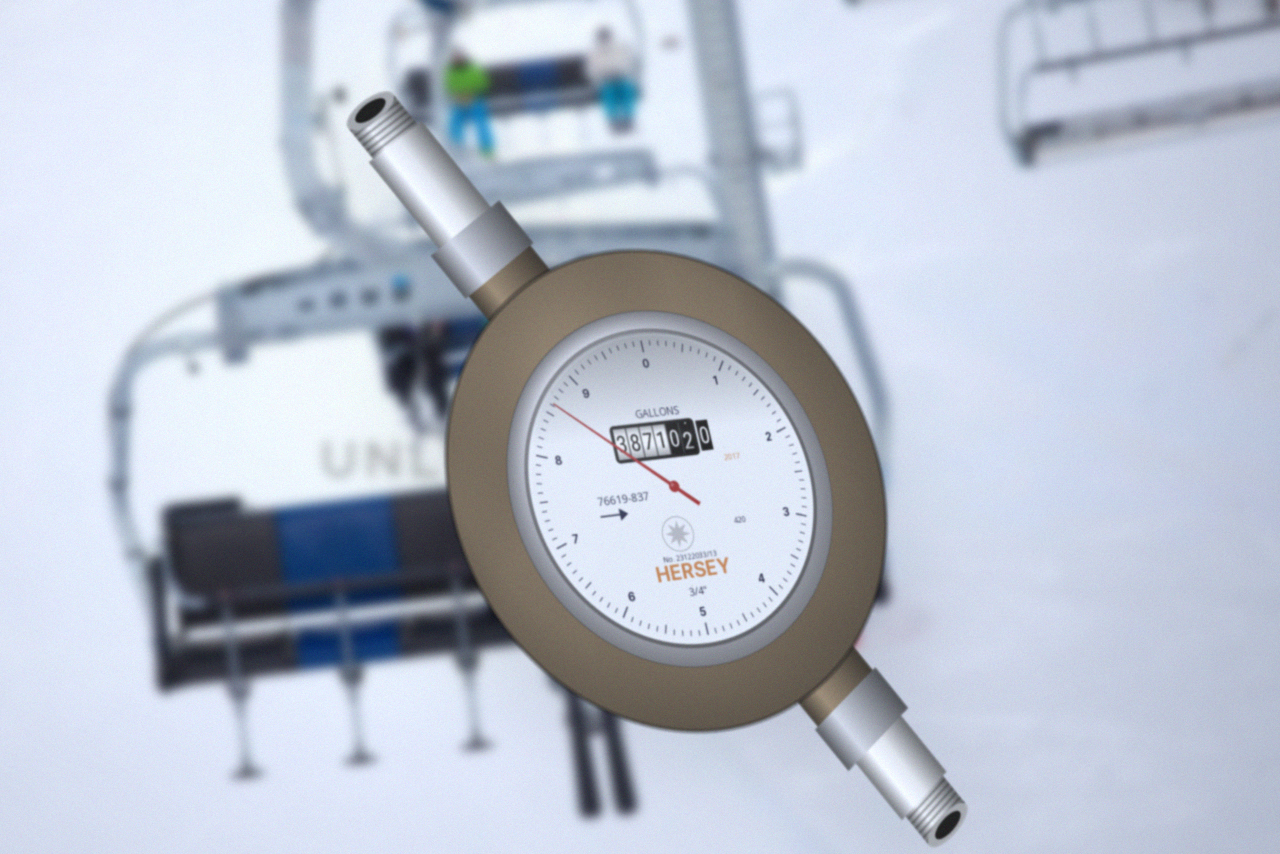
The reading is 3871018.6 gal
